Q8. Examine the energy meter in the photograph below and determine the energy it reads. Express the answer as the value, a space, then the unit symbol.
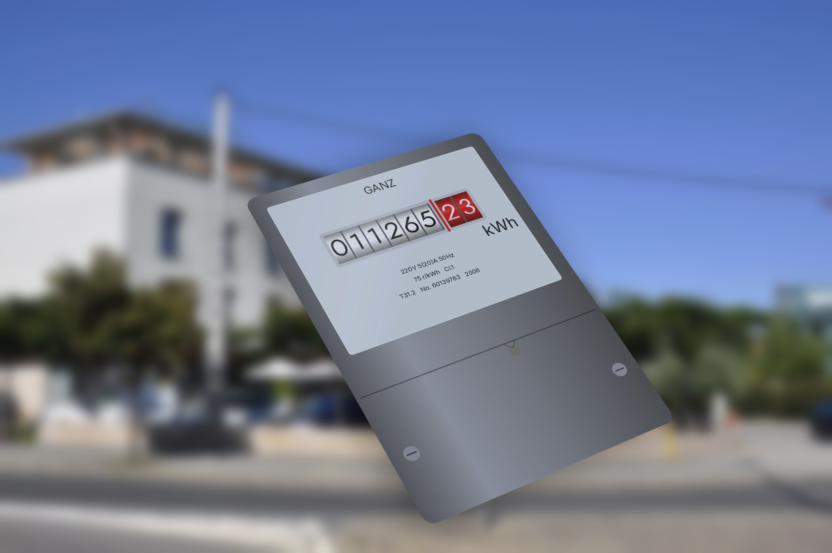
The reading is 11265.23 kWh
